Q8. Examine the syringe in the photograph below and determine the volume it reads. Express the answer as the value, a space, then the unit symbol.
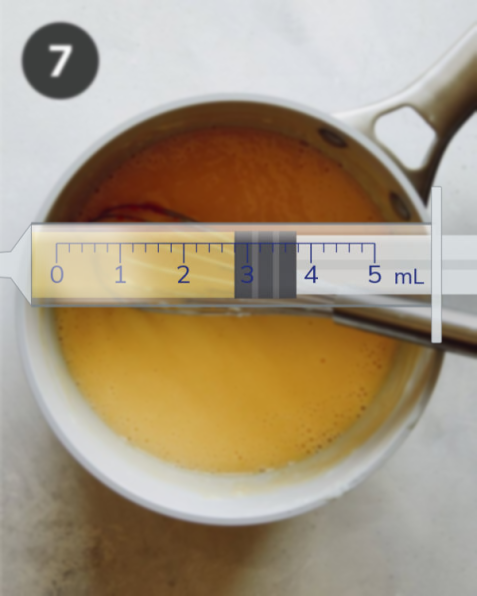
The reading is 2.8 mL
